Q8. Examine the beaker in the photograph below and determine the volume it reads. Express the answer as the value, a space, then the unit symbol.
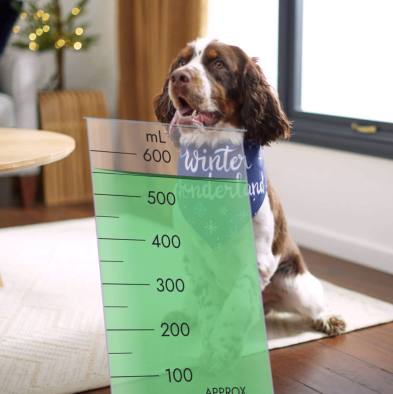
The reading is 550 mL
